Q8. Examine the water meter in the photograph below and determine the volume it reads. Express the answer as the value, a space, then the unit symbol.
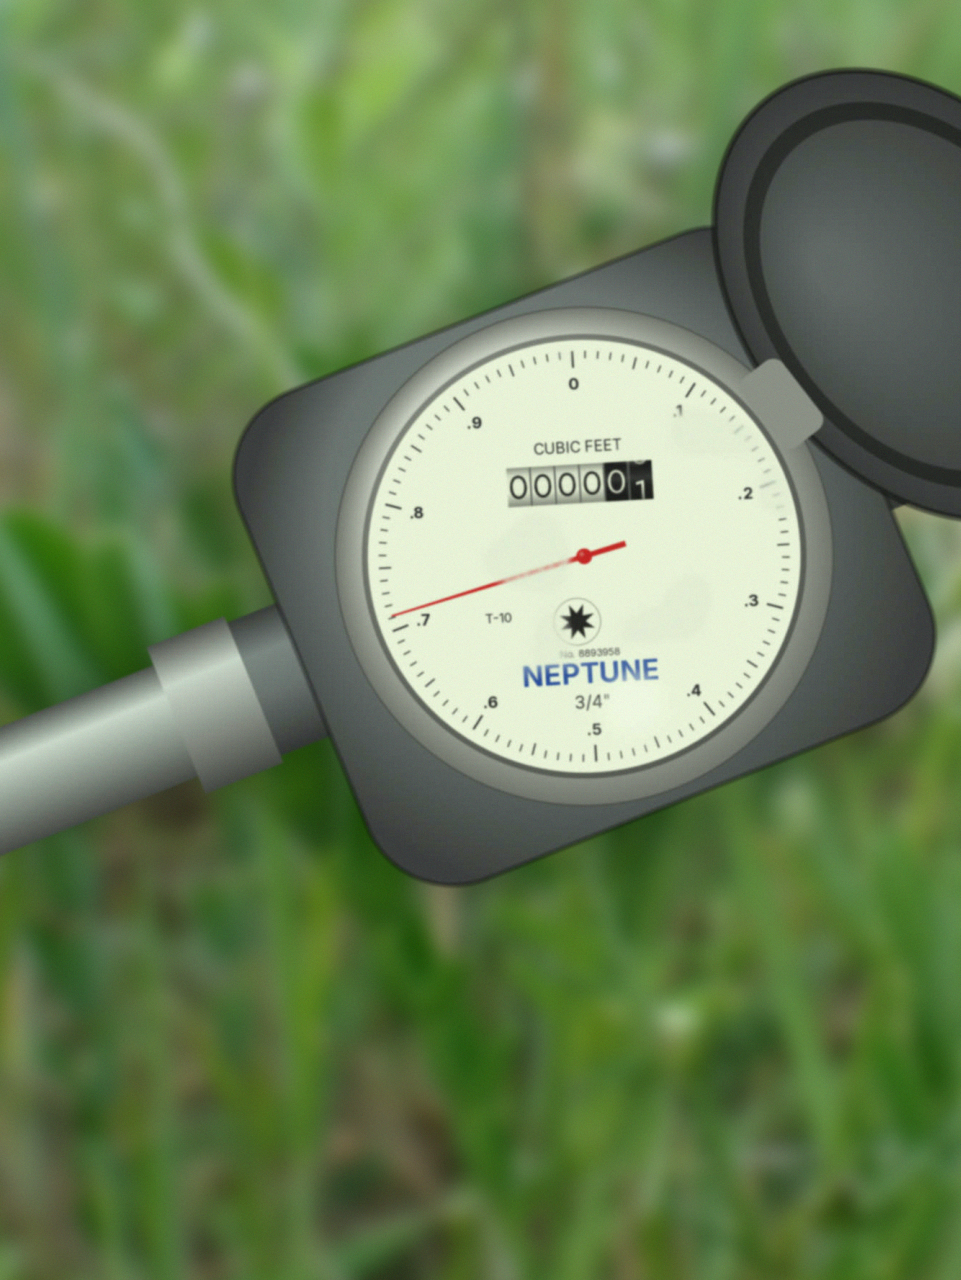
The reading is 0.71 ft³
